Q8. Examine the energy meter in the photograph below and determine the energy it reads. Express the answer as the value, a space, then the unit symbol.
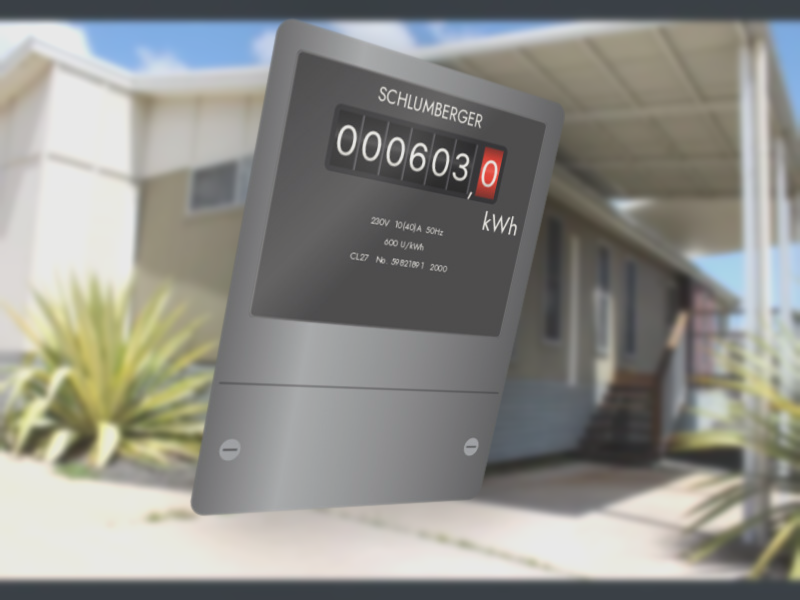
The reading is 603.0 kWh
